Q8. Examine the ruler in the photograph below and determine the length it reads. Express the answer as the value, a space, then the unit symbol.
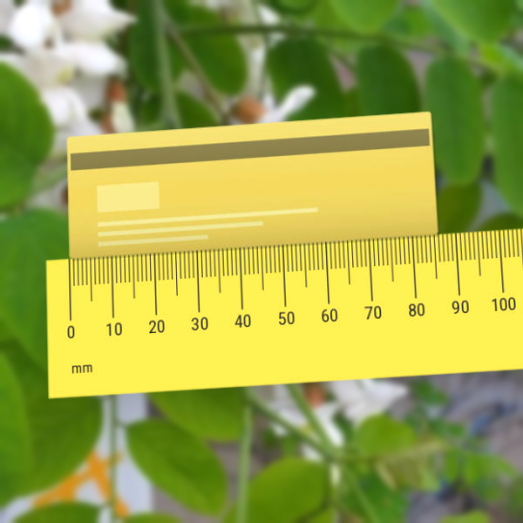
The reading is 86 mm
